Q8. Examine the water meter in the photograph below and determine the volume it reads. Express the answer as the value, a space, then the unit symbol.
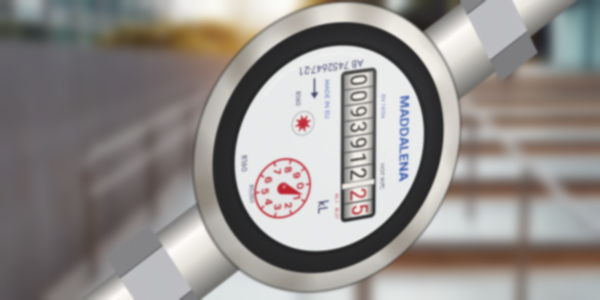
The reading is 93912.250 kL
